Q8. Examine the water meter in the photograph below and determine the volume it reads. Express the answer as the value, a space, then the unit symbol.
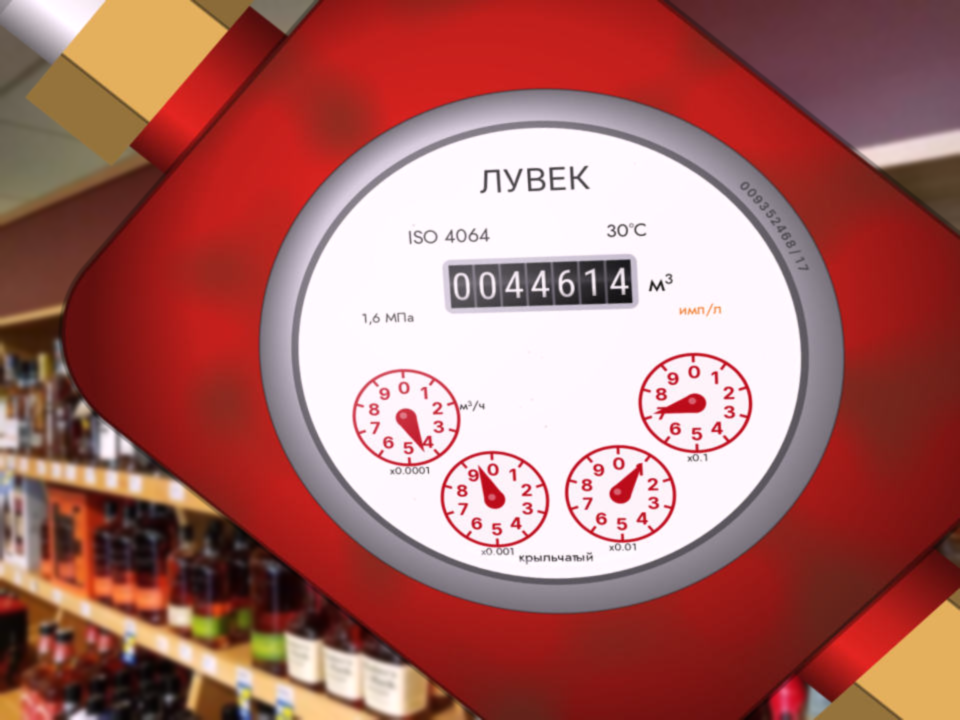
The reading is 44614.7094 m³
